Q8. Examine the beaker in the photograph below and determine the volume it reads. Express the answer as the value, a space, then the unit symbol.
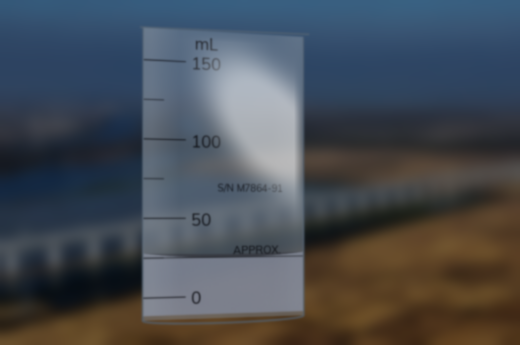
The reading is 25 mL
